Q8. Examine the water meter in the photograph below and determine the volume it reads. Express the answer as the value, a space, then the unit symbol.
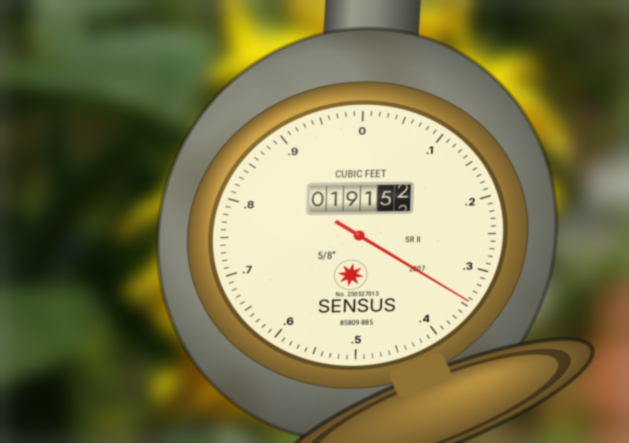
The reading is 19152.34 ft³
